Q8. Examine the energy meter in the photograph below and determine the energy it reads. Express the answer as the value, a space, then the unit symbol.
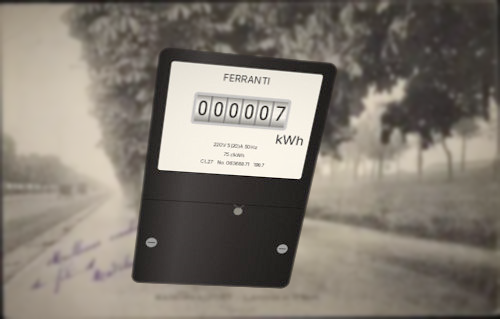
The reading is 7 kWh
